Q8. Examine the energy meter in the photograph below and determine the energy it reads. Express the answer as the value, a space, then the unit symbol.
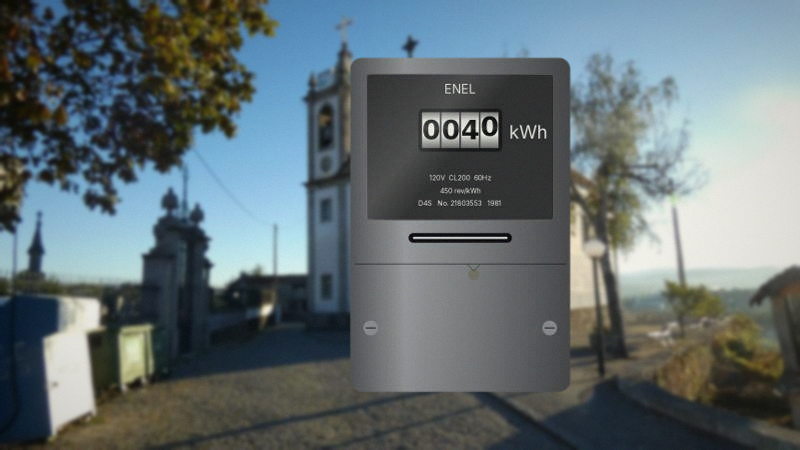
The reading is 40 kWh
